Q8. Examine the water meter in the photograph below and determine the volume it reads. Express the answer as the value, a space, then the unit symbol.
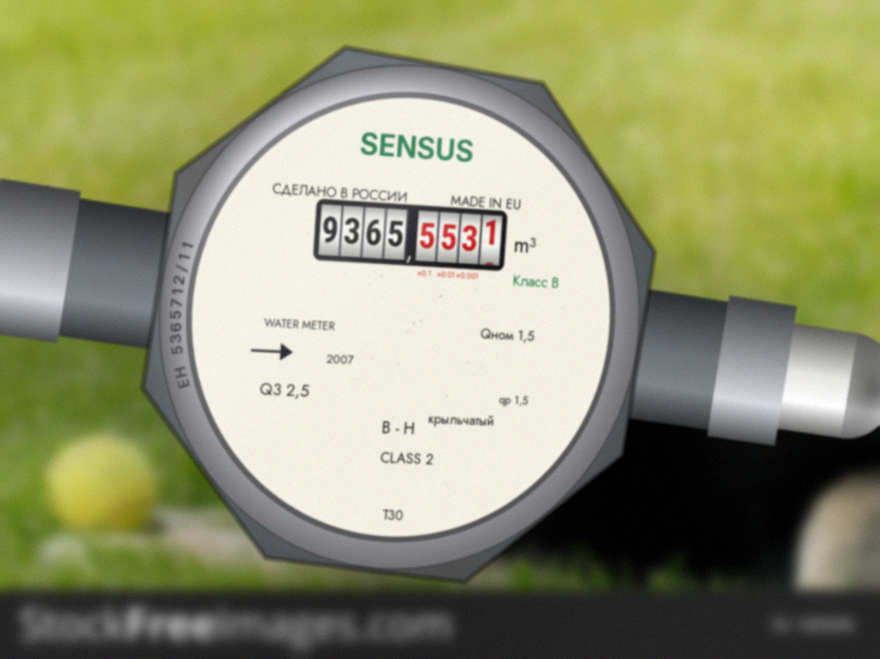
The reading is 9365.5531 m³
